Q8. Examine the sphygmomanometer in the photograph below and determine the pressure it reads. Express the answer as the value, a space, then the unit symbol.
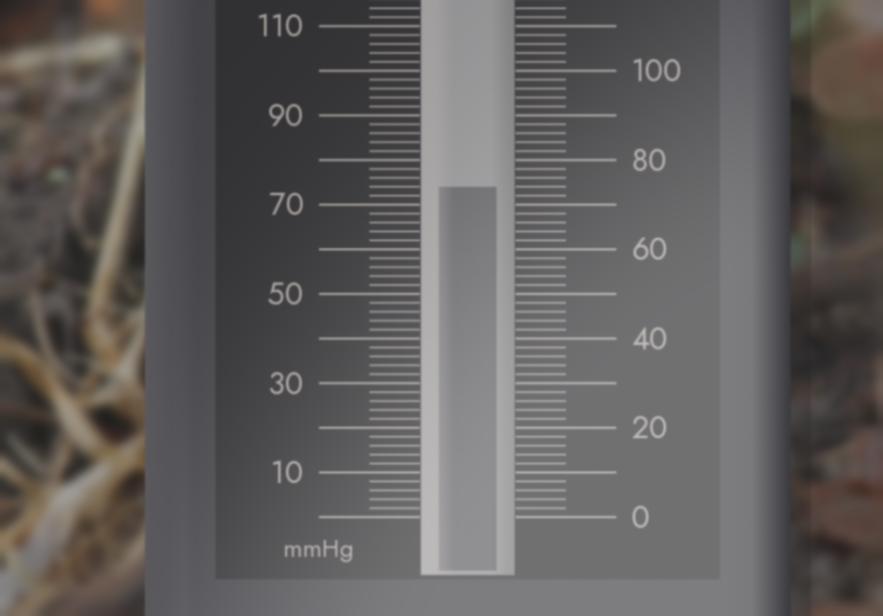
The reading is 74 mmHg
